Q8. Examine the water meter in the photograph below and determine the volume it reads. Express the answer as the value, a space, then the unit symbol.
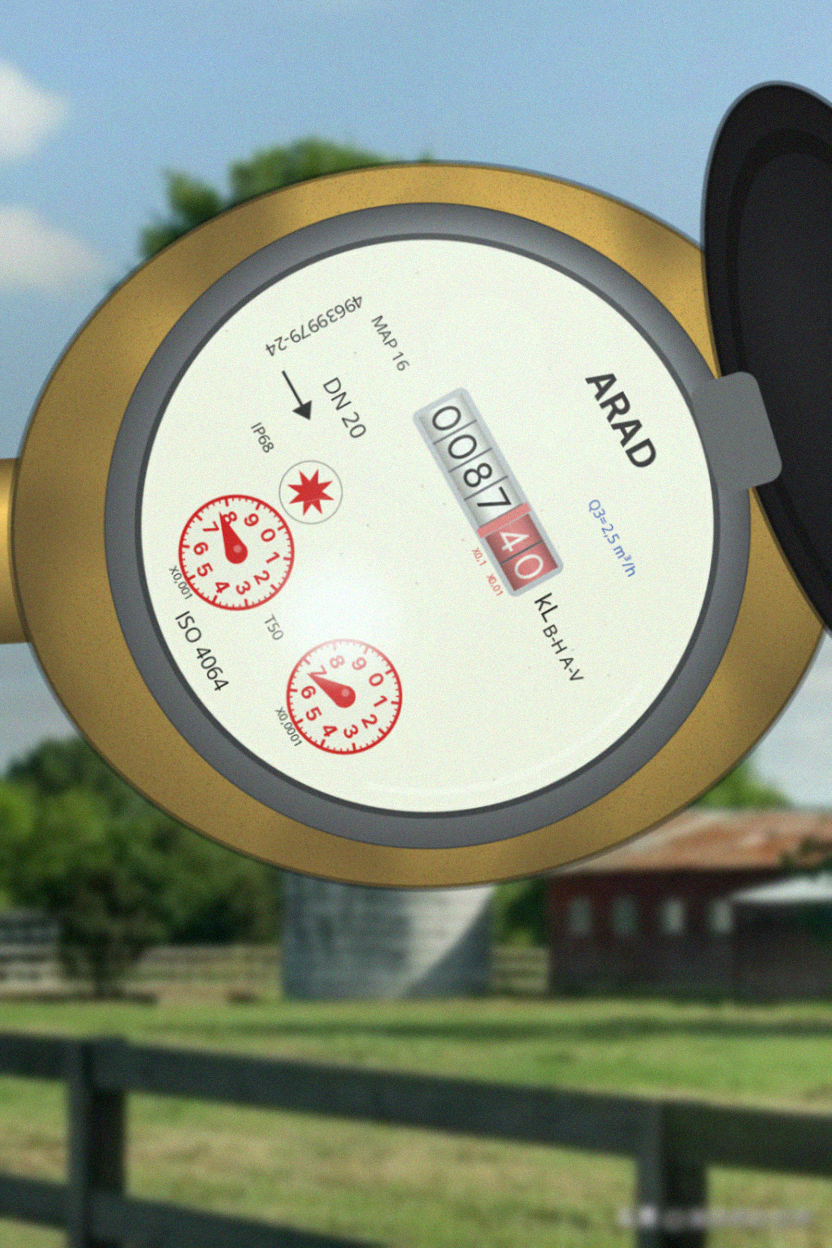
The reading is 87.4076 kL
